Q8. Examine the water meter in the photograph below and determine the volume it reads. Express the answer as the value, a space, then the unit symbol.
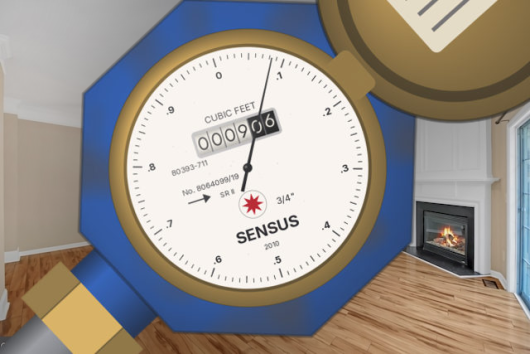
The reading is 906.08 ft³
